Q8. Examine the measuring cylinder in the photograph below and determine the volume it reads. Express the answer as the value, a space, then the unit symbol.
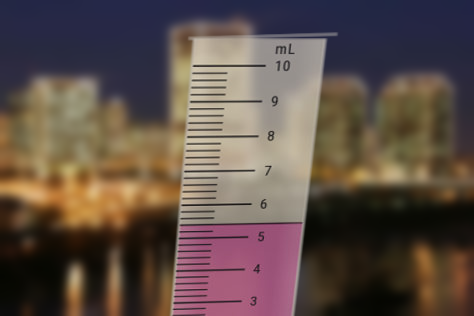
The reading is 5.4 mL
